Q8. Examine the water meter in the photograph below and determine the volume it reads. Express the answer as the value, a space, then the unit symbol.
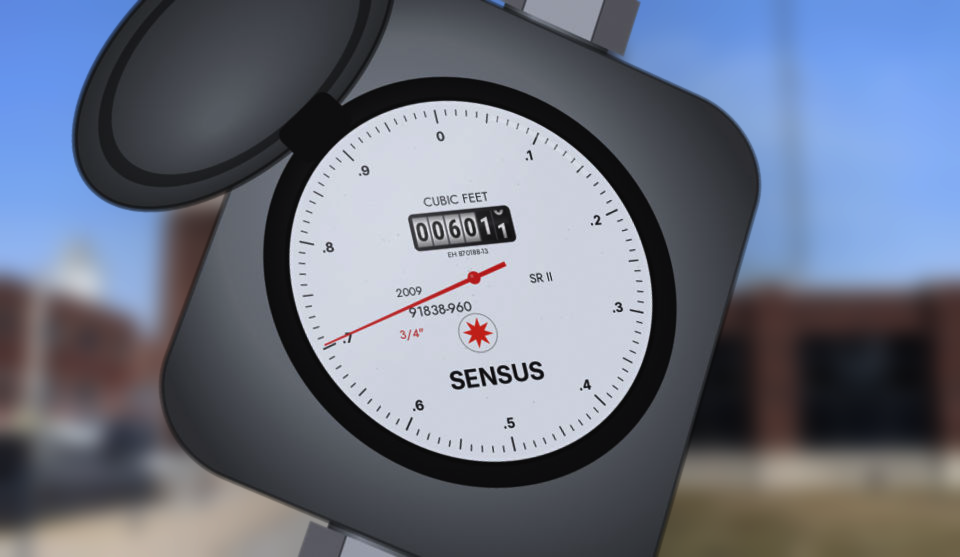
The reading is 6010.70 ft³
